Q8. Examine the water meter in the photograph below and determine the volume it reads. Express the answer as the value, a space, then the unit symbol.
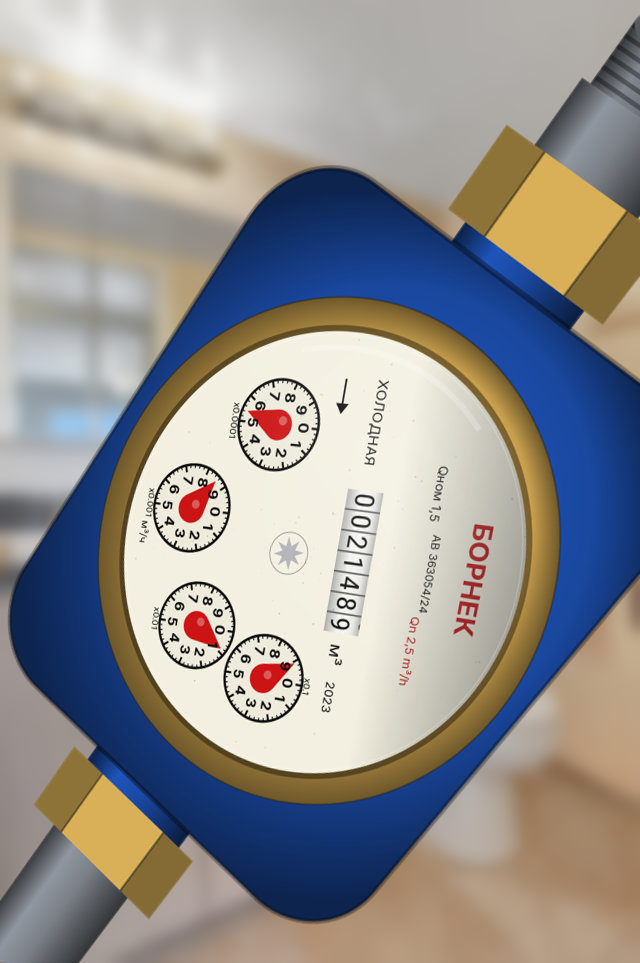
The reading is 21488.9085 m³
